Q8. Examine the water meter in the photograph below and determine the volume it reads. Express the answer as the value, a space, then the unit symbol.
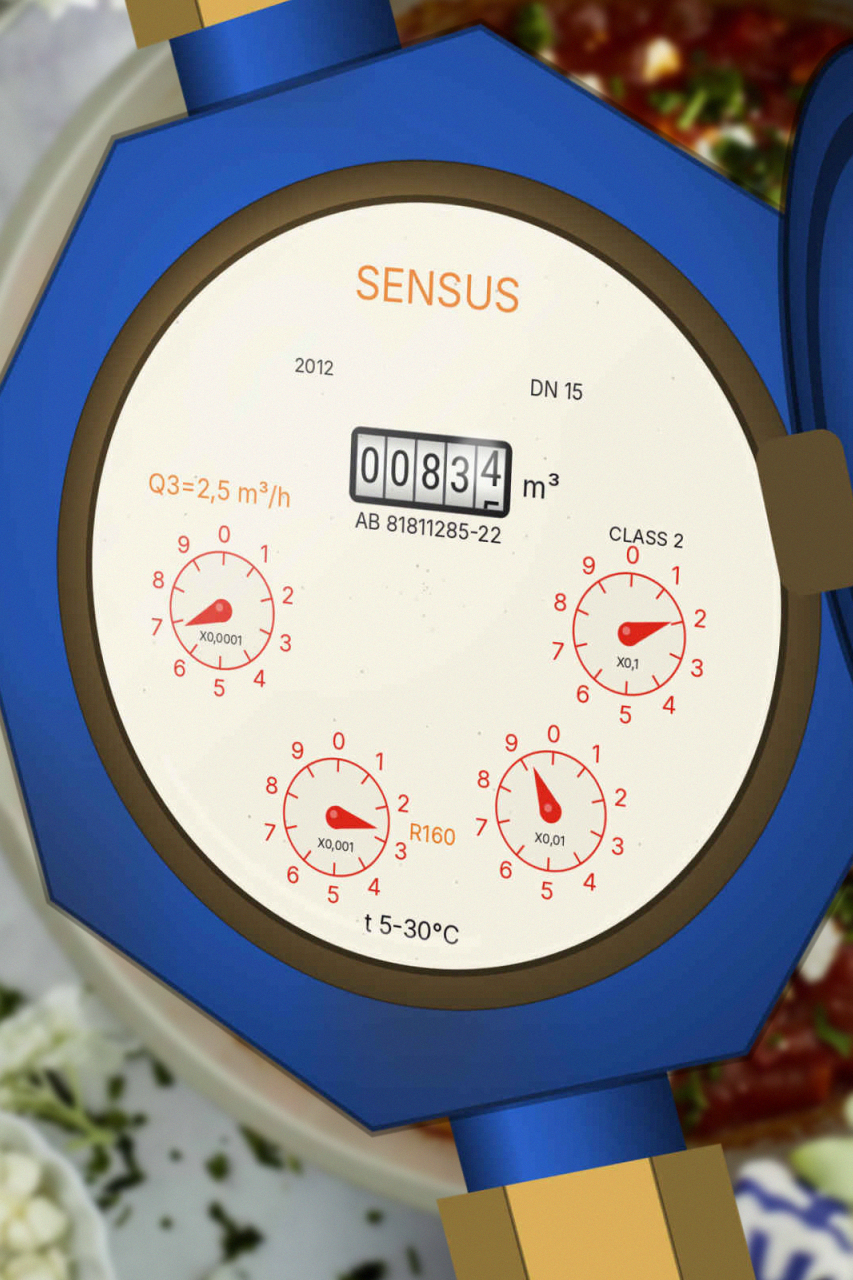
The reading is 834.1926 m³
